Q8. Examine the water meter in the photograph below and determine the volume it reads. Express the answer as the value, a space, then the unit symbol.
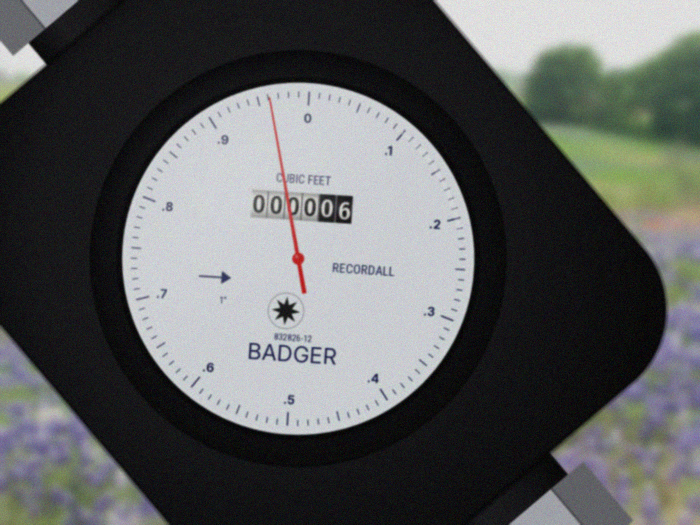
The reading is 5.96 ft³
